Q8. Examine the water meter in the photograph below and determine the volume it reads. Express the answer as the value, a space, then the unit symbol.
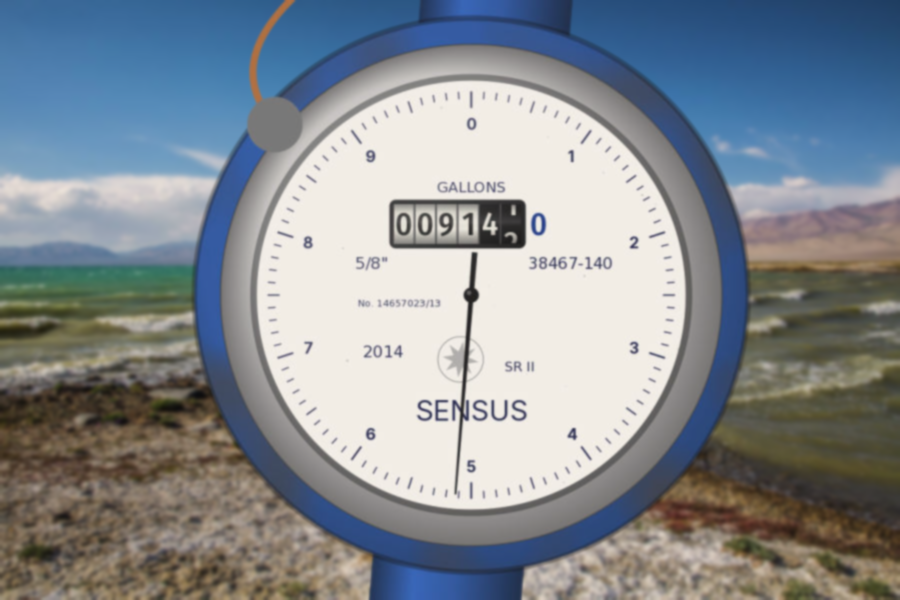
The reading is 91415.1 gal
